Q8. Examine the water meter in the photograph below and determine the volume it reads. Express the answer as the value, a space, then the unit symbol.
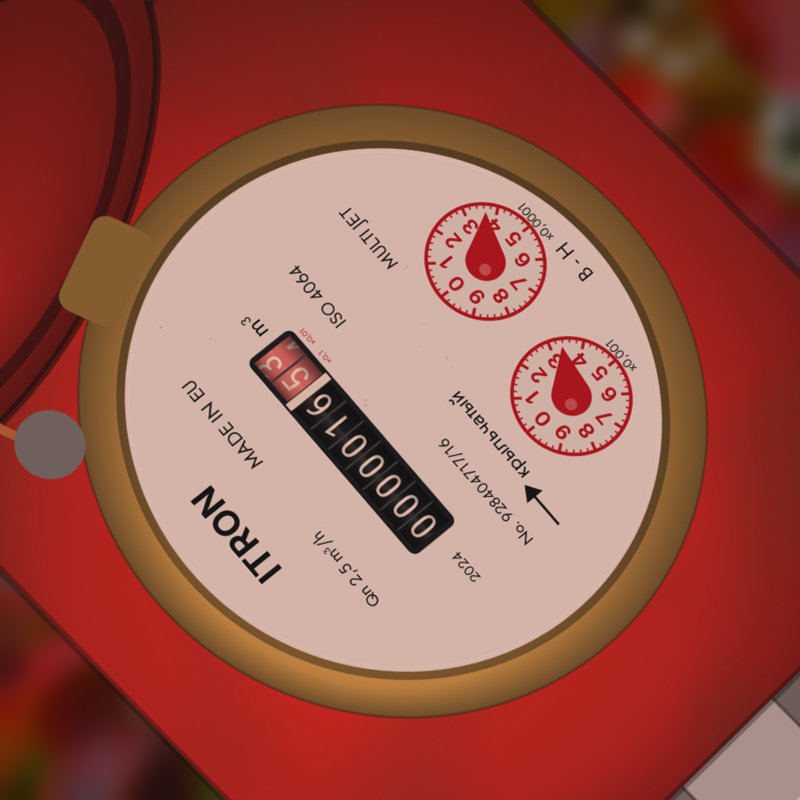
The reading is 16.5333 m³
